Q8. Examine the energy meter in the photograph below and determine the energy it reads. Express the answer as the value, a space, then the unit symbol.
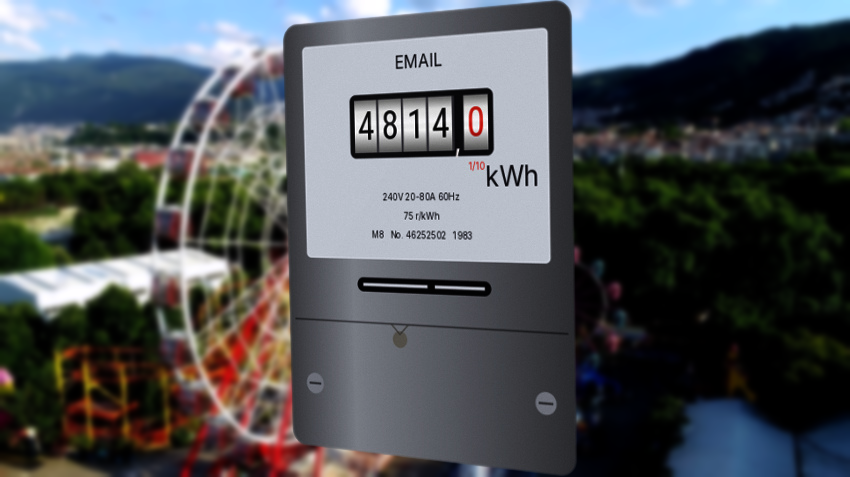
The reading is 4814.0 kWh
